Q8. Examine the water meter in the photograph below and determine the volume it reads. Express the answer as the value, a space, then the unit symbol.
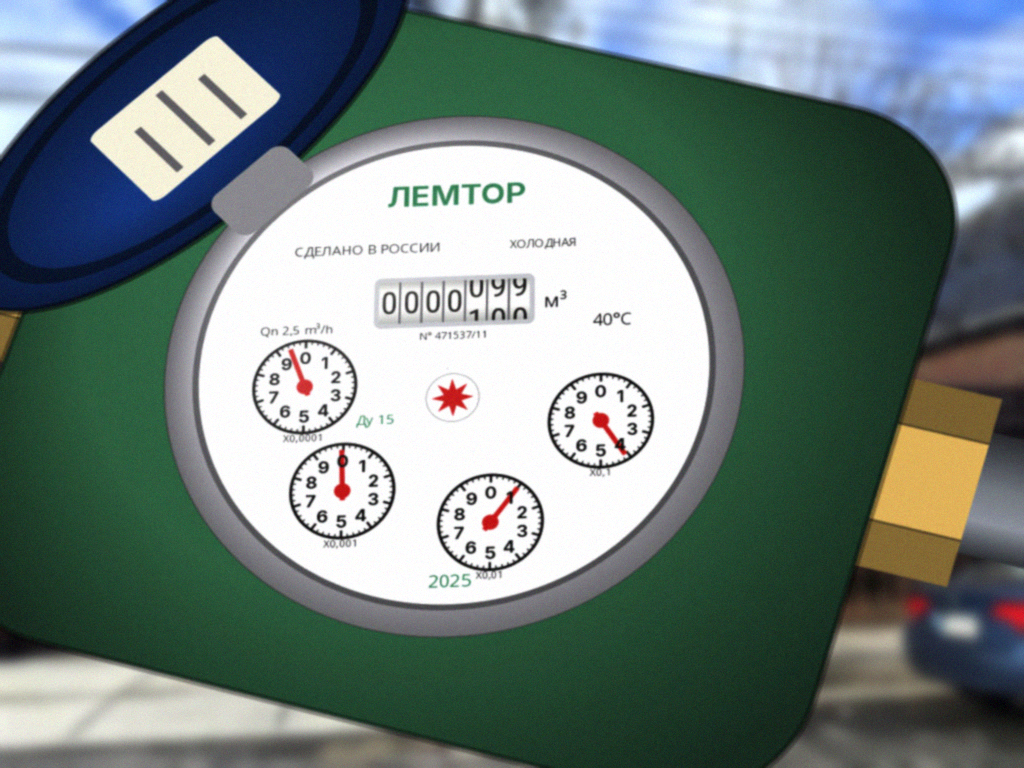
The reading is 99.4099 m³
